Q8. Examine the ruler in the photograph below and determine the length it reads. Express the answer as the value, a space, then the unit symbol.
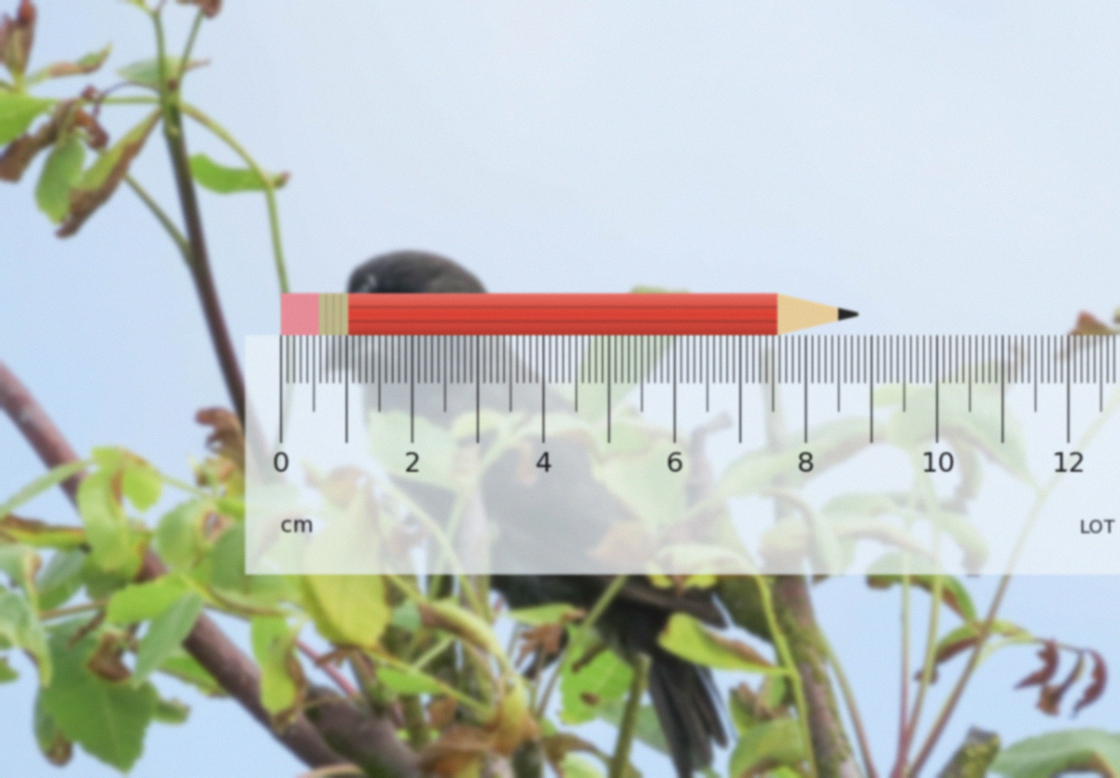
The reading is 8.8 cm
